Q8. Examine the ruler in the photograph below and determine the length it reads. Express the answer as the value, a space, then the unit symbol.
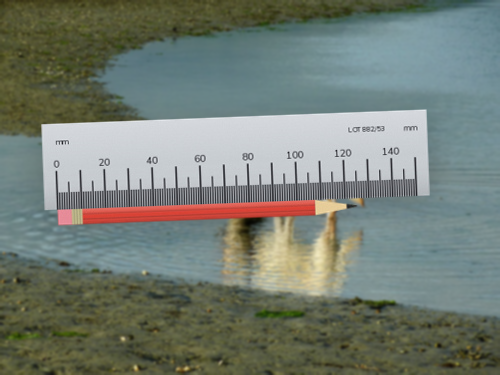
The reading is 125 mm
